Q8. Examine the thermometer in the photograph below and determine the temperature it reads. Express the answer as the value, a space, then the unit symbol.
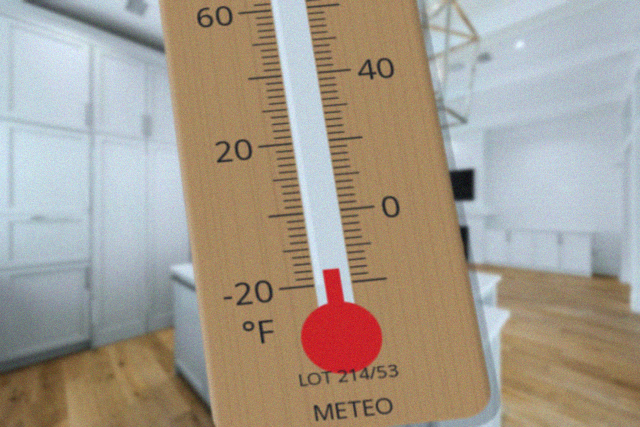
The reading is -16 °F
